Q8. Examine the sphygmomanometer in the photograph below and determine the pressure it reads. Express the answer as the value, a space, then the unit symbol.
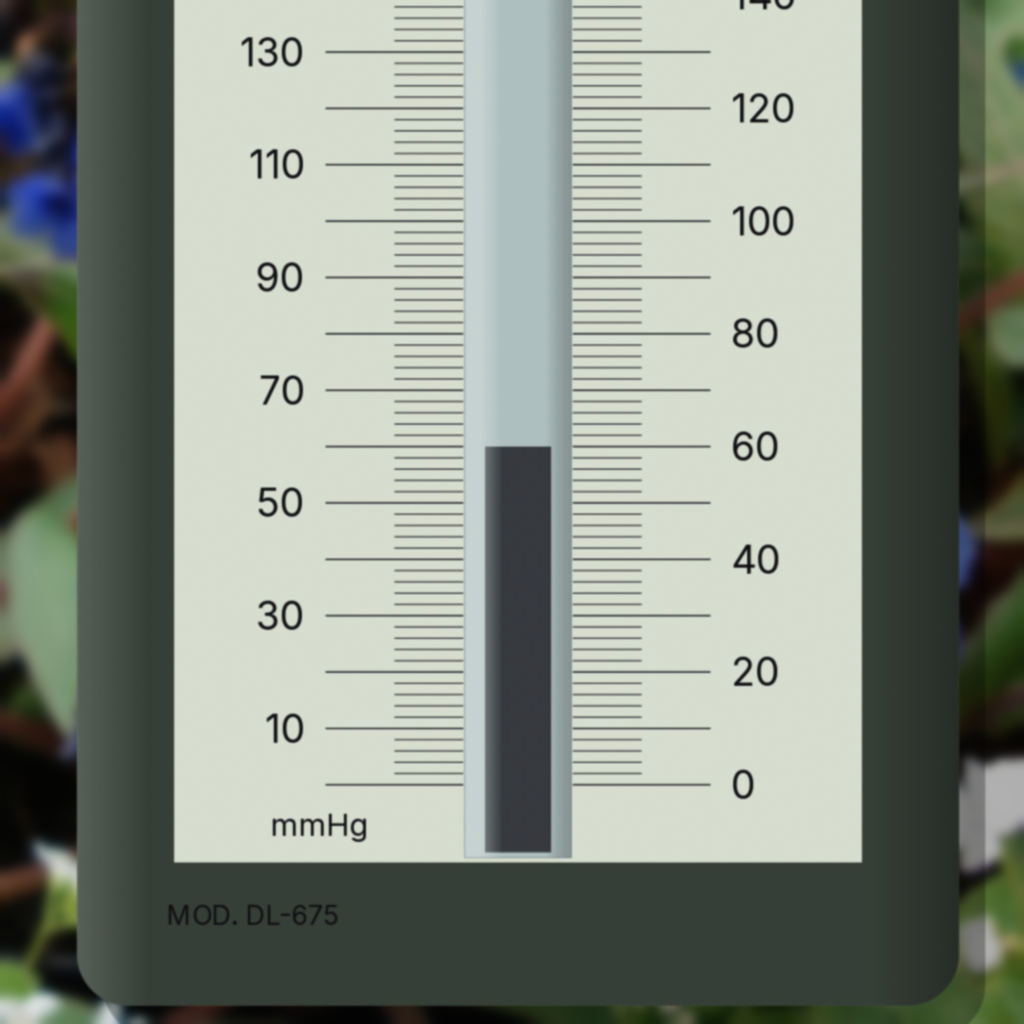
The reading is 60 mmHg
